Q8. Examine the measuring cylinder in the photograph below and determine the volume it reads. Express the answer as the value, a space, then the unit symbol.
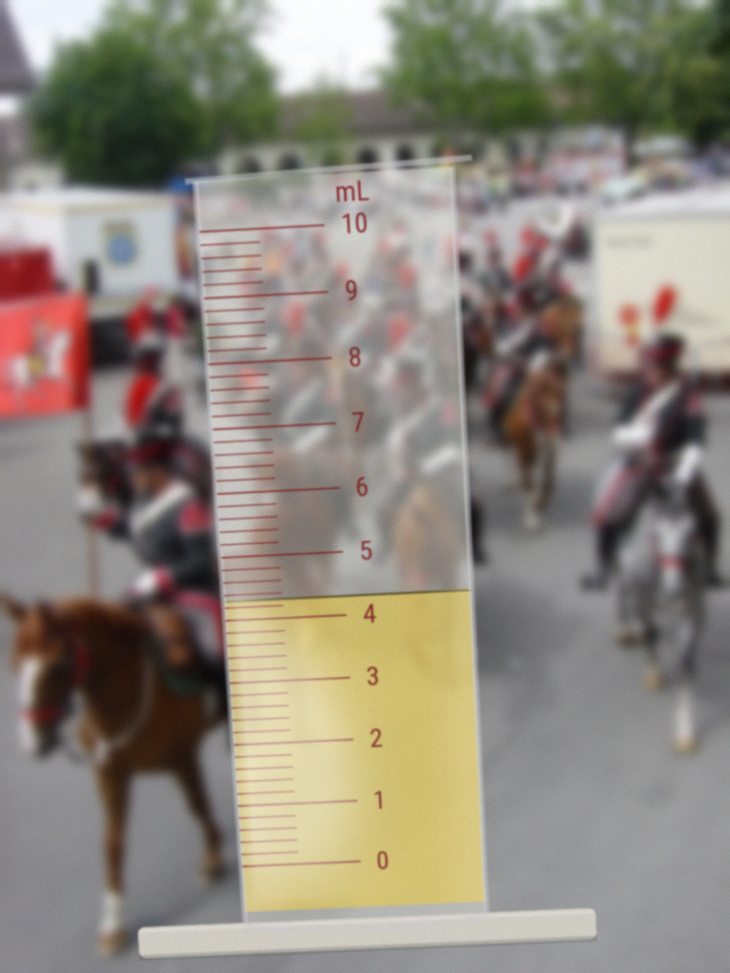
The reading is 4.3 mL
